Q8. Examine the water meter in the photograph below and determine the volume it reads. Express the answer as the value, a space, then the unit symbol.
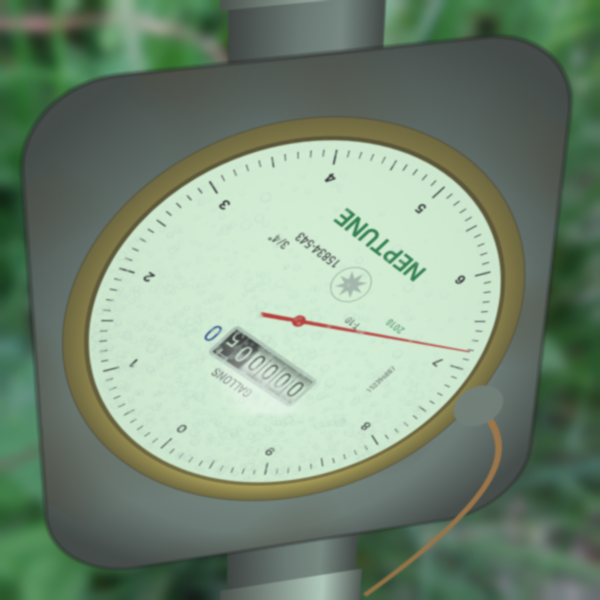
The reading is 46.8 gal
